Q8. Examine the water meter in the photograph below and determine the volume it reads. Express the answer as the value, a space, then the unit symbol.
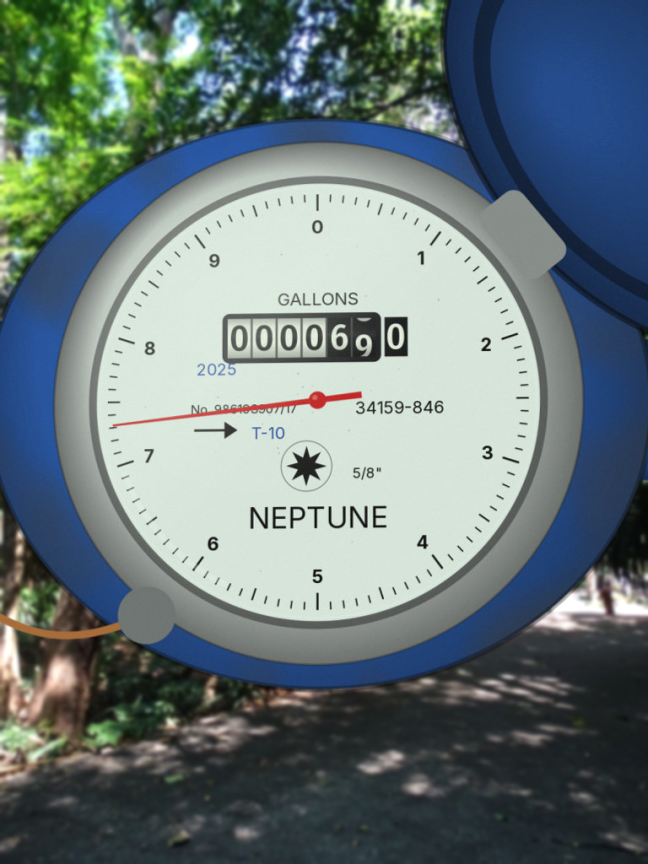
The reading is 687.3 gal
